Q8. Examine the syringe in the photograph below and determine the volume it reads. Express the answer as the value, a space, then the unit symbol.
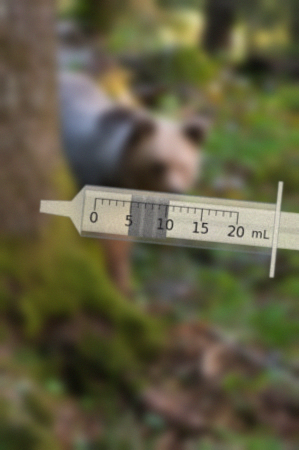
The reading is 5 mL
